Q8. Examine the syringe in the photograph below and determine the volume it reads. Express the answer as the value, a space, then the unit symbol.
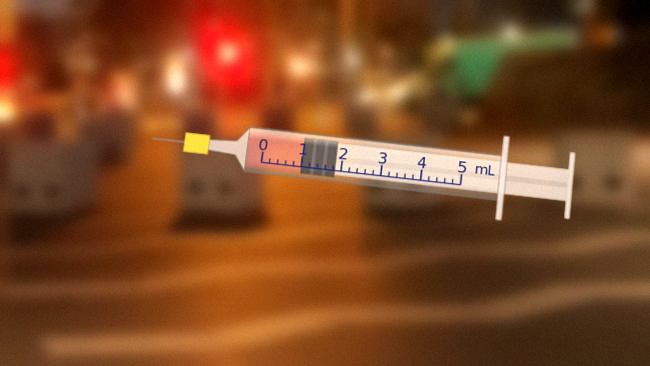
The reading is 1 mL
